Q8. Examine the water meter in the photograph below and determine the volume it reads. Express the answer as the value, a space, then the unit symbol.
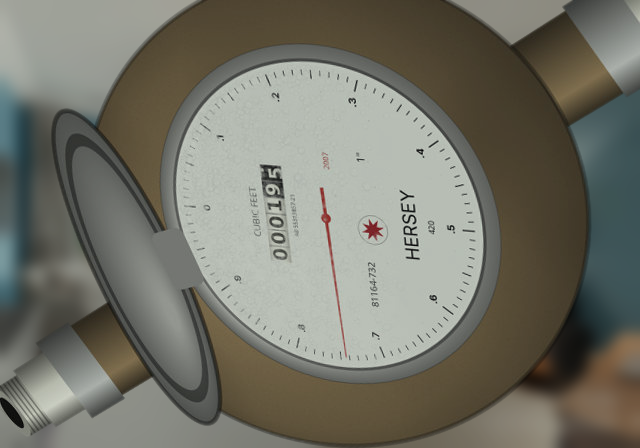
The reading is 194.74 ft³
